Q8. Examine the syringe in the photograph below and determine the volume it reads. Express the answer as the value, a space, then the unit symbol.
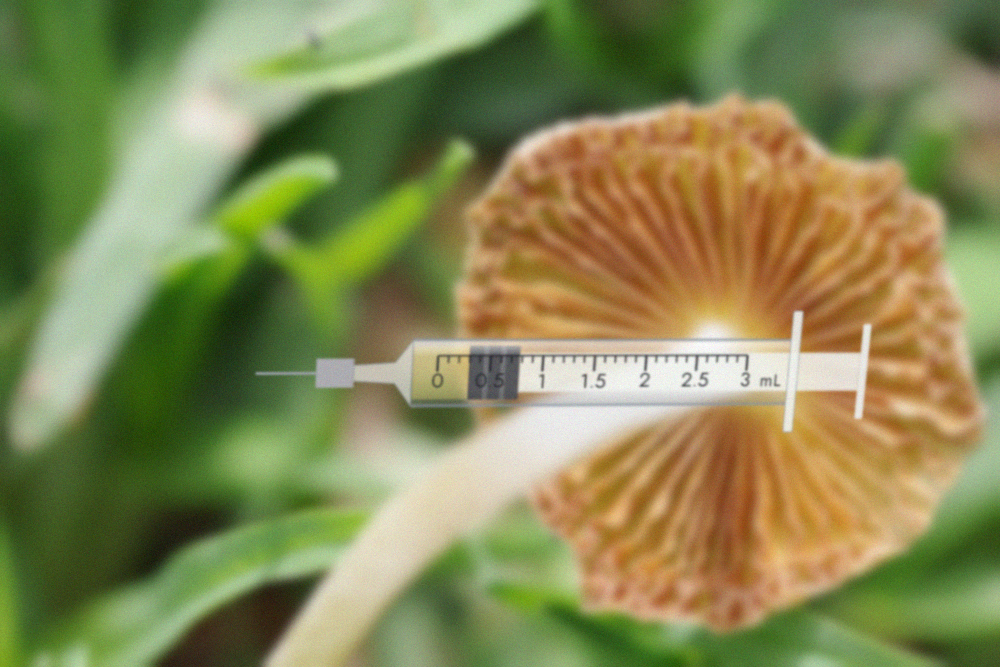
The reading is 0.3 mL
